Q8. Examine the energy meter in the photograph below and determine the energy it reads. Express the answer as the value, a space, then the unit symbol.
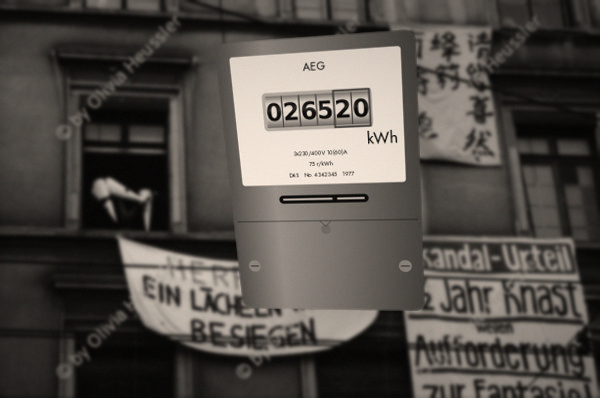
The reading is 265.20 kWh
